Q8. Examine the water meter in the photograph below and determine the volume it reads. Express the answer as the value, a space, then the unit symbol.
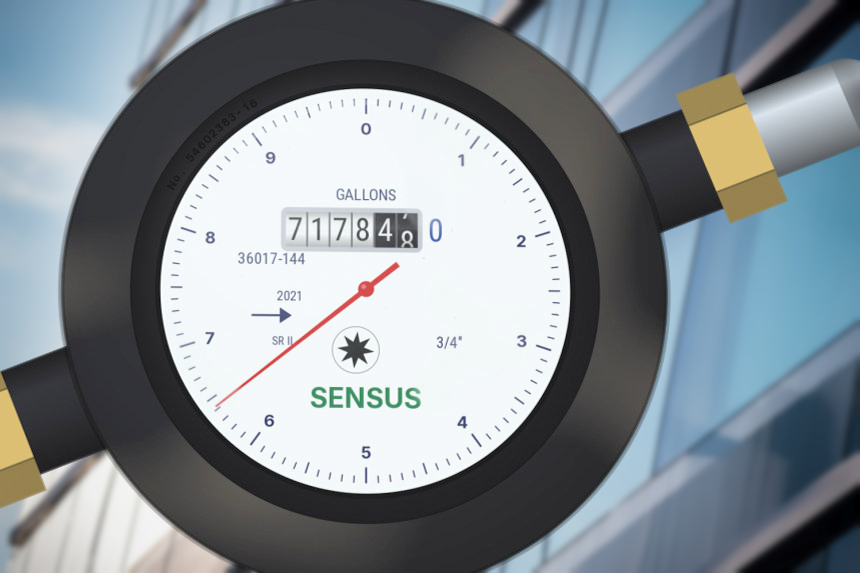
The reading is 7178476.4 gal
